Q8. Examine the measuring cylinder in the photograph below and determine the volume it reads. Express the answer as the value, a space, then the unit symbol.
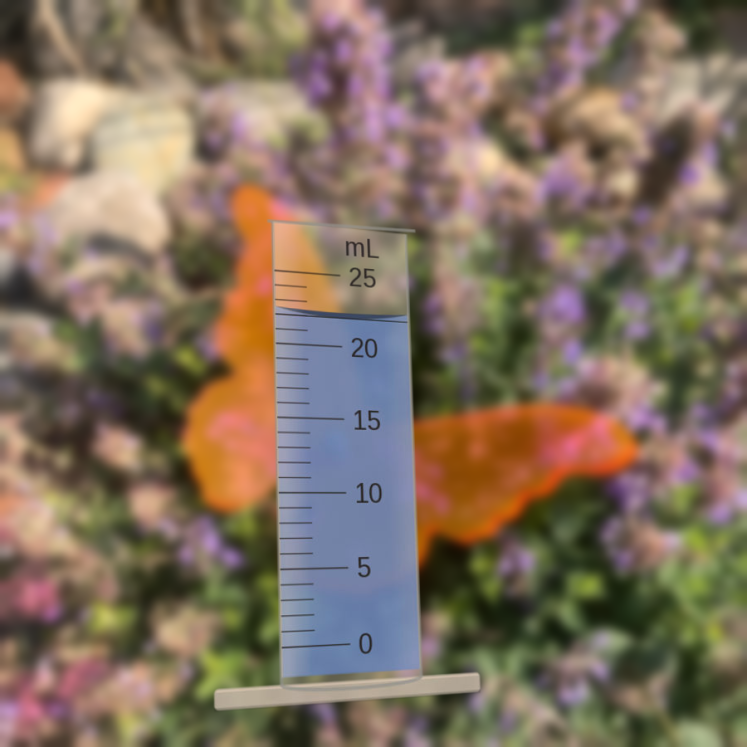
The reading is 22 mL
